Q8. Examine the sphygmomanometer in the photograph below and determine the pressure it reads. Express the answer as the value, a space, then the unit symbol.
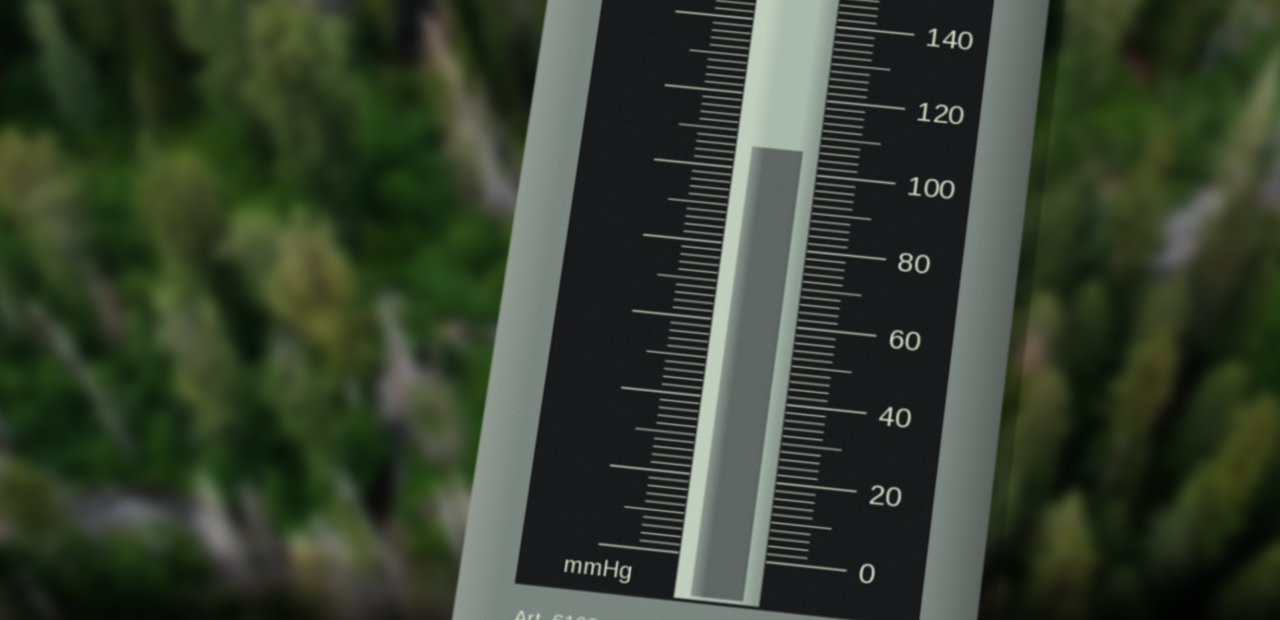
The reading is 106 mmHg
